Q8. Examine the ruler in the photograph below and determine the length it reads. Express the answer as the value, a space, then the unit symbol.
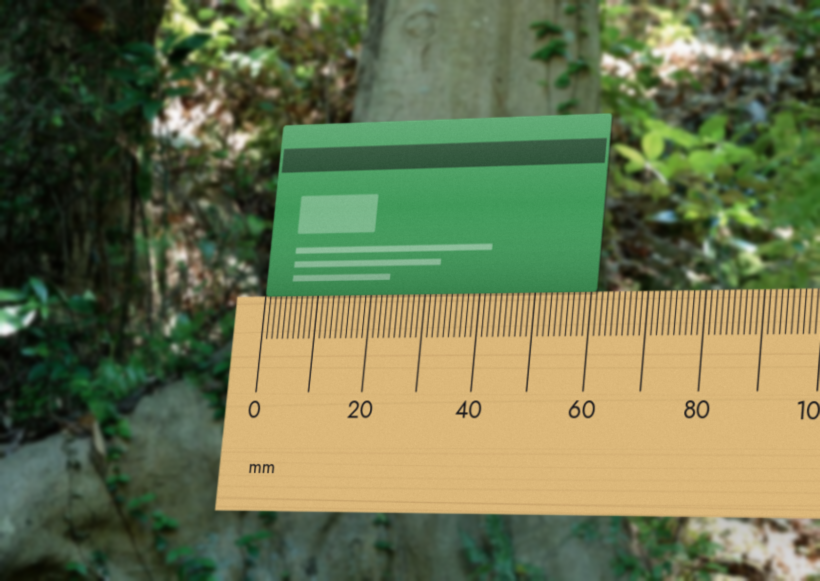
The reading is 61 mm
